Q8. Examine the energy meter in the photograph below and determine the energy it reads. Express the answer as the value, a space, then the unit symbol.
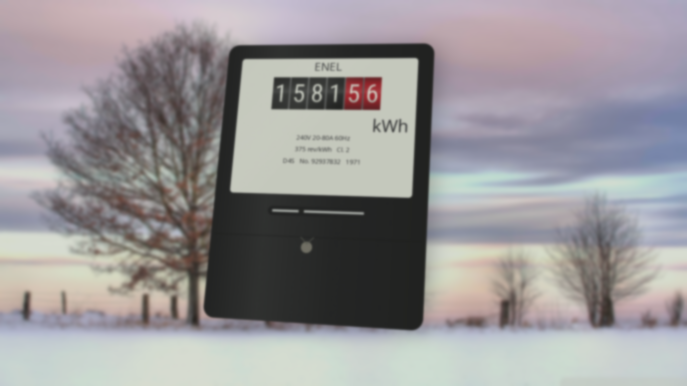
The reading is 1581.56 kWh
